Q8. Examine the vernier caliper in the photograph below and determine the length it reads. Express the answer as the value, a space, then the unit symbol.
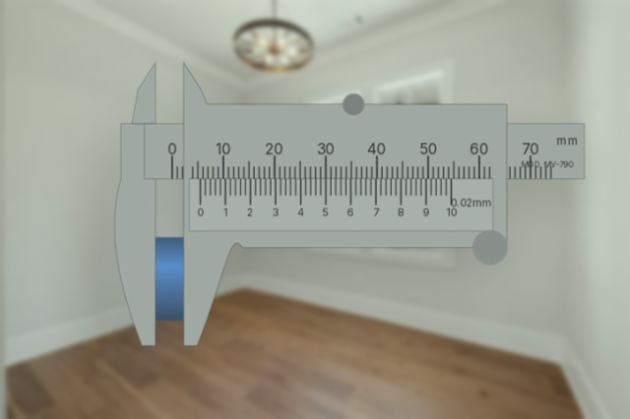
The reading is 5.5 mm
